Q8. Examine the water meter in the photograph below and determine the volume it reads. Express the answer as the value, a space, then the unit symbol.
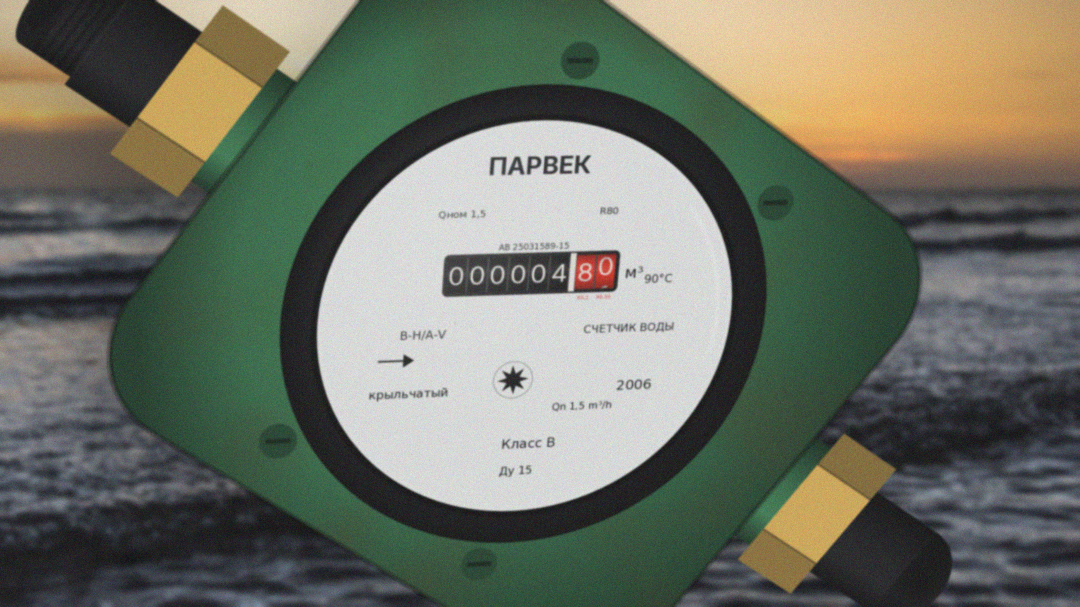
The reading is 4.80 m³
